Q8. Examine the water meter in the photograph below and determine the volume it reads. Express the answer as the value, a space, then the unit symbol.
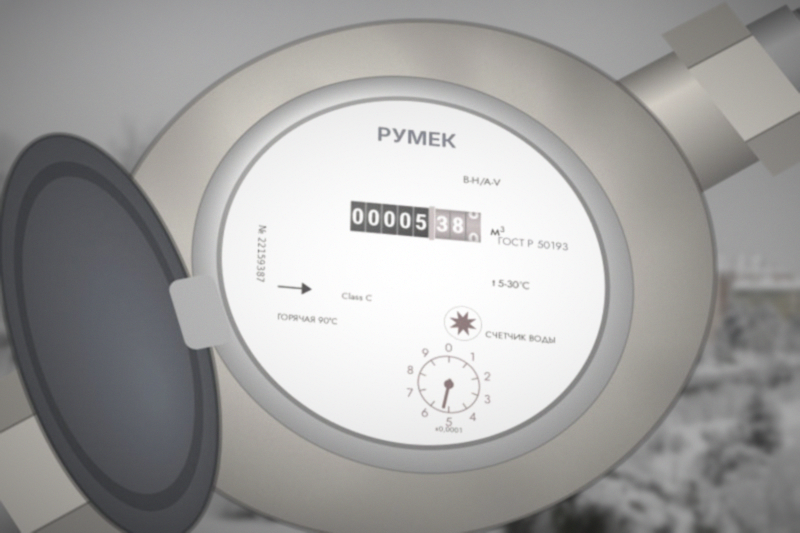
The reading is 5.3885 m³
